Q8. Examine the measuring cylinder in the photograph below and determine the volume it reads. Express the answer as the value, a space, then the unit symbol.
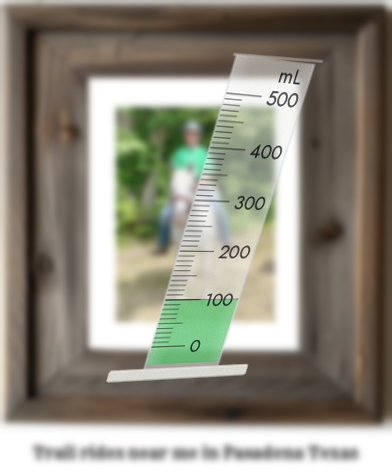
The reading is 100 mL
